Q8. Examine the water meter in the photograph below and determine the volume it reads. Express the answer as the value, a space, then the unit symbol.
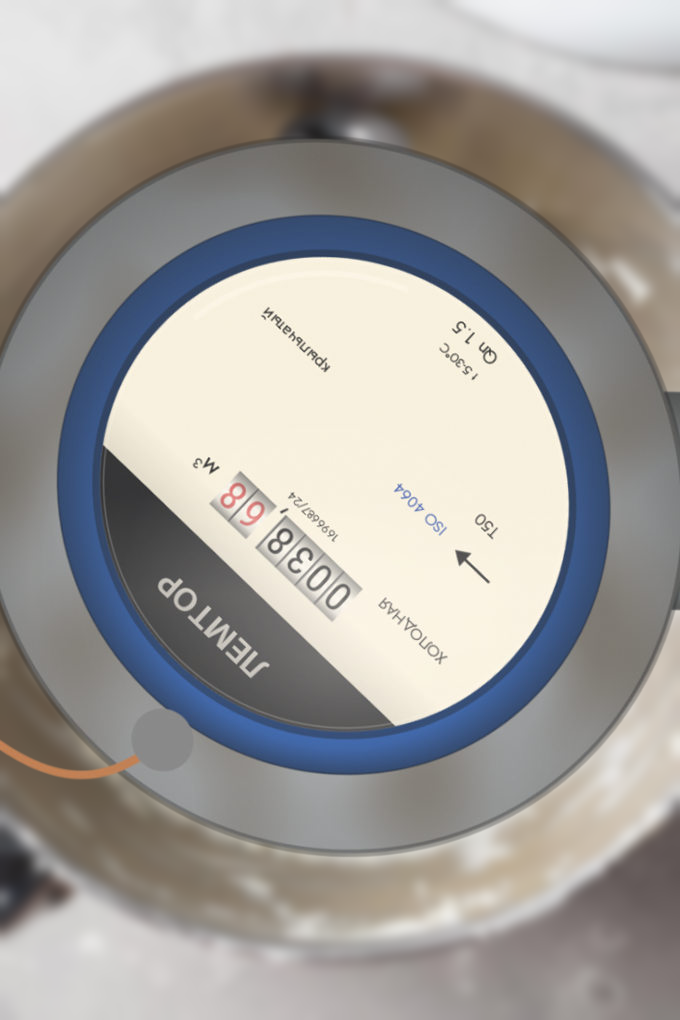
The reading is 38.68 m³
